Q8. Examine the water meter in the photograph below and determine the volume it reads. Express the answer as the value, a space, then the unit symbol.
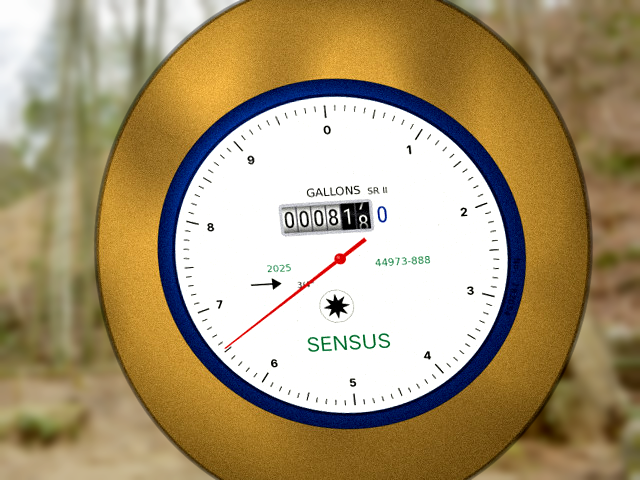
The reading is 8176.5 gal
